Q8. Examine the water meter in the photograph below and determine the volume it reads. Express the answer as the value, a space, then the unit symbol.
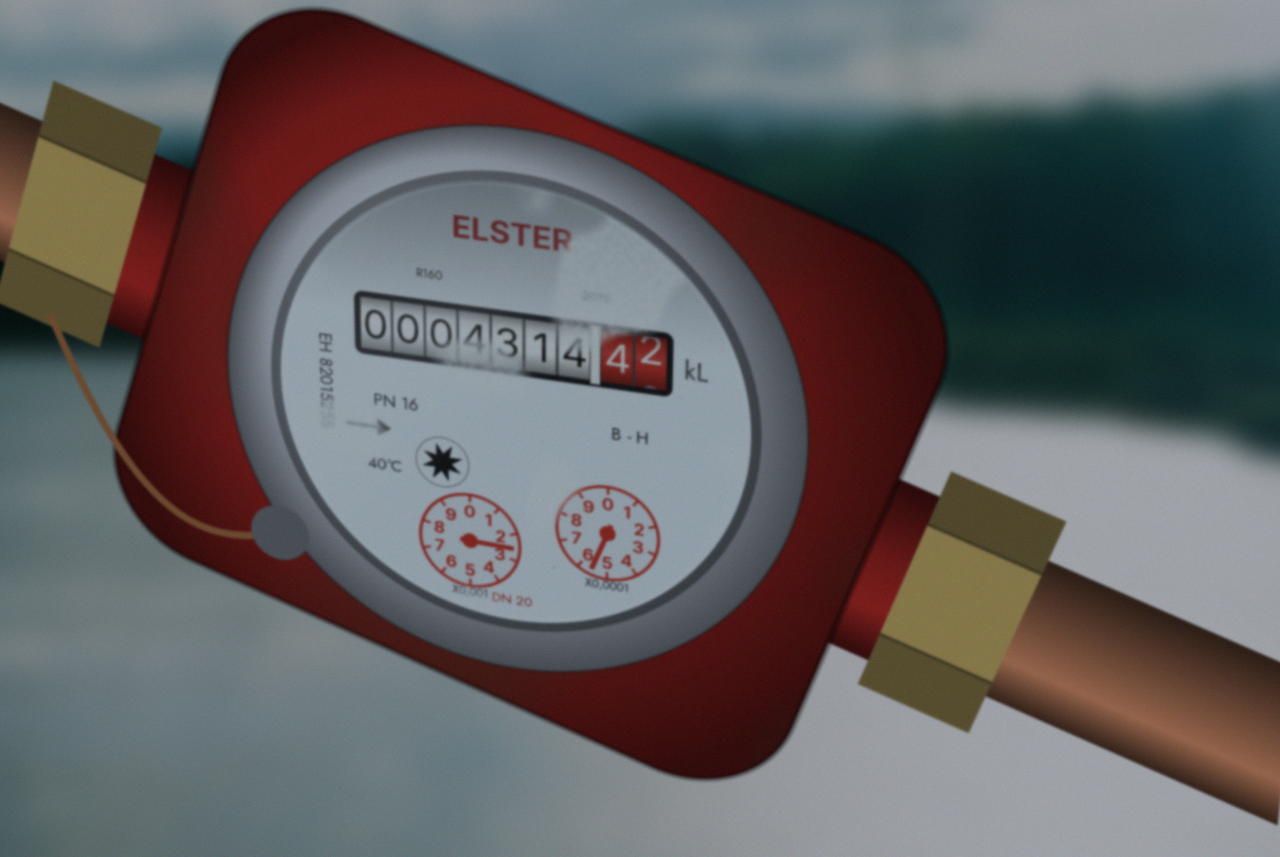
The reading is 4314.4225 kL
